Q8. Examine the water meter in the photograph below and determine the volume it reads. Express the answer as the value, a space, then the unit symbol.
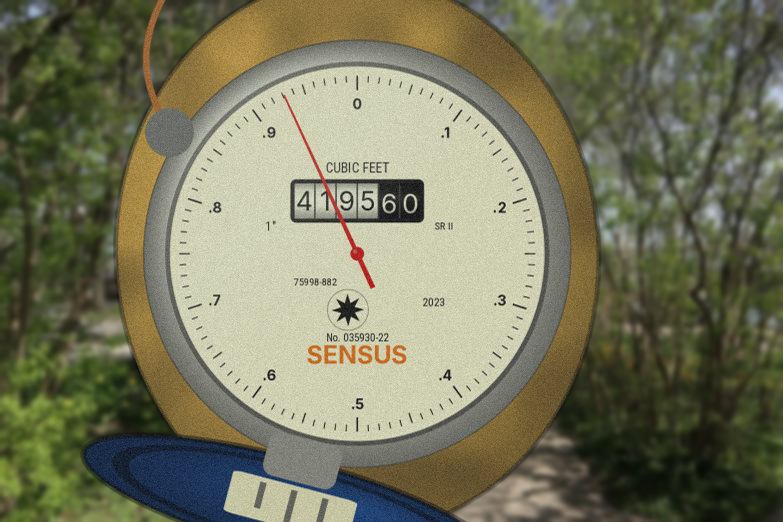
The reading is 419559.93 ft³
